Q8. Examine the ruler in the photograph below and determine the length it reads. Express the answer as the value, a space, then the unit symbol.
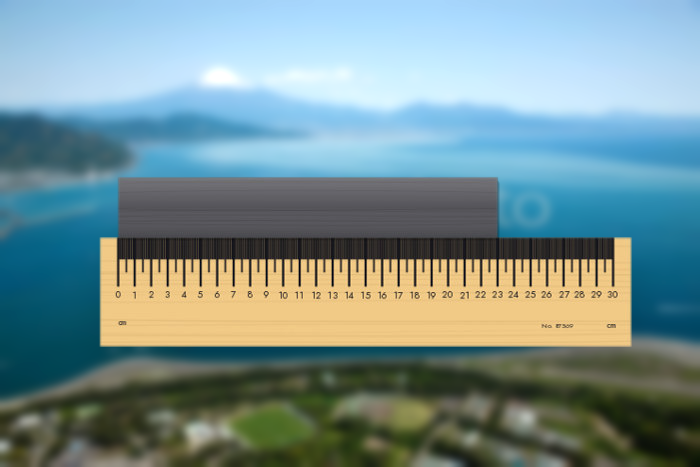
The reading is 23 cm
